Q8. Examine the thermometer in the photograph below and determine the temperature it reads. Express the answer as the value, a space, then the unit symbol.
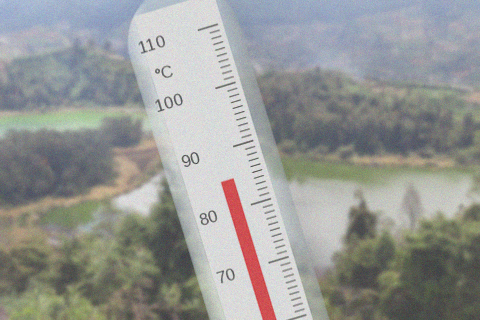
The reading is 85 °C
